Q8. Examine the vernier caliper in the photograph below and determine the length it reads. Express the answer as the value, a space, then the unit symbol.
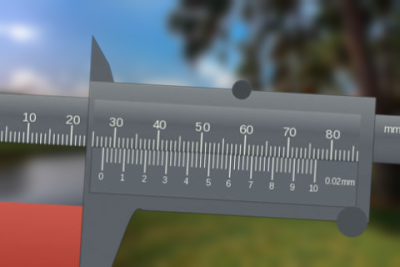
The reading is 27.5 mm
